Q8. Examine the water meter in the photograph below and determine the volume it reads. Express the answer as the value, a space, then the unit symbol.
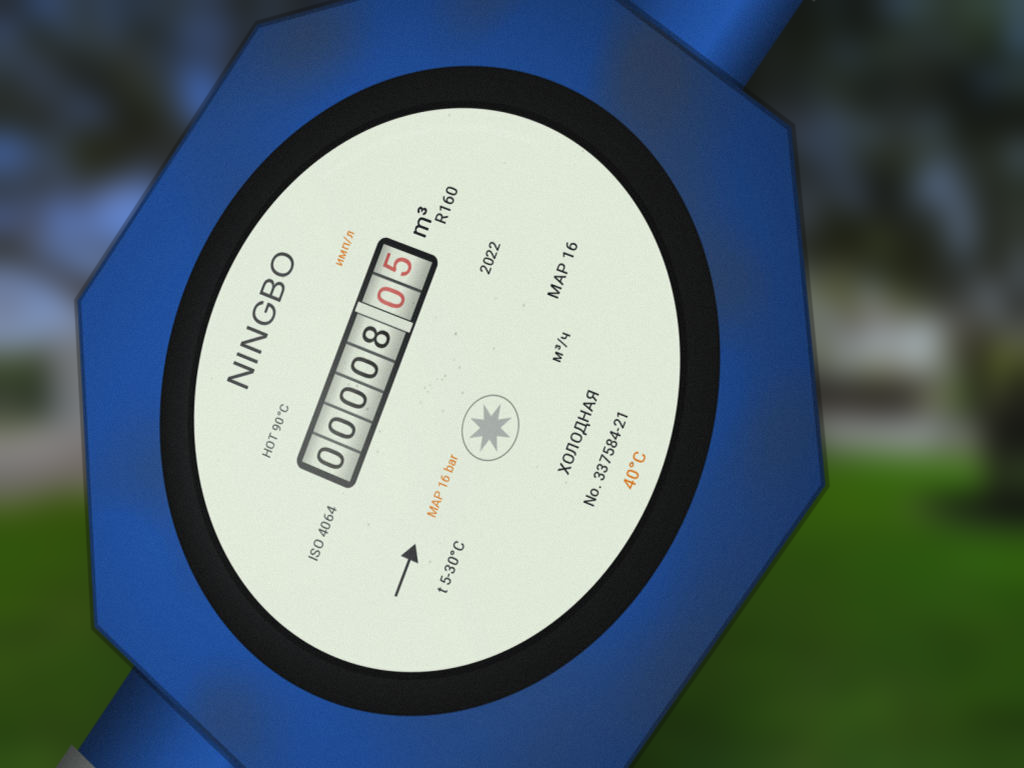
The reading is 8.05 m³
